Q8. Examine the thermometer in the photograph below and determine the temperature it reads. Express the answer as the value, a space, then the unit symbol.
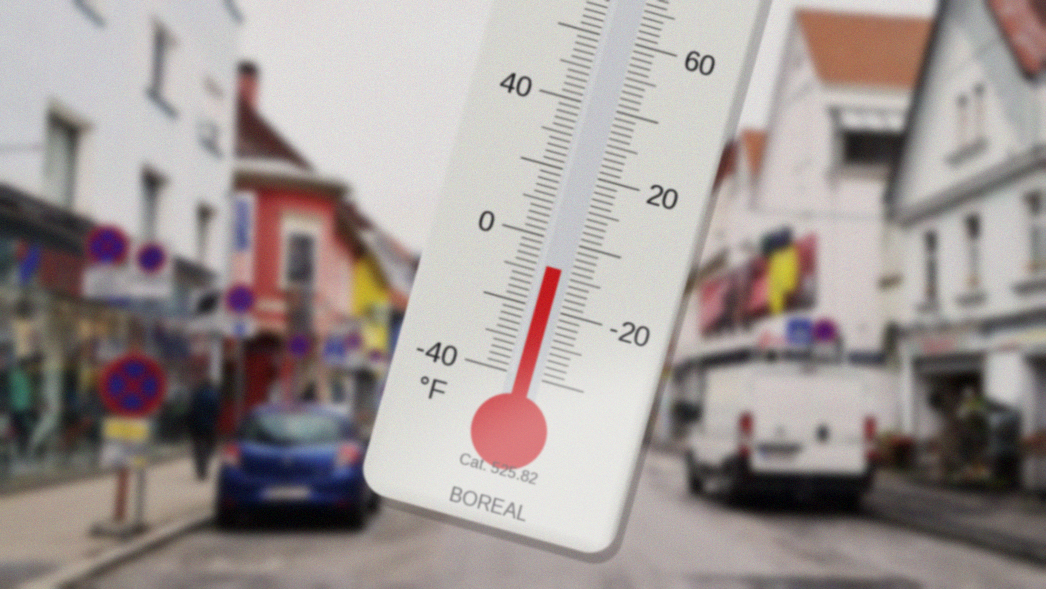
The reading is -8 °F
